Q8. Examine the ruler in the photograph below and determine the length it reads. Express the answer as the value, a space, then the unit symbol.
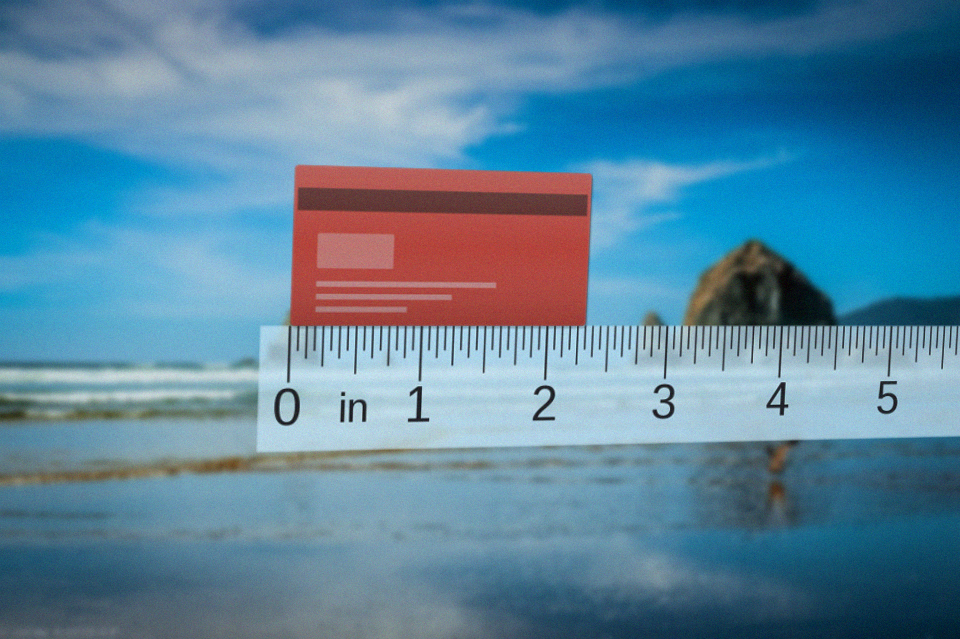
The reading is 2.3125 in
